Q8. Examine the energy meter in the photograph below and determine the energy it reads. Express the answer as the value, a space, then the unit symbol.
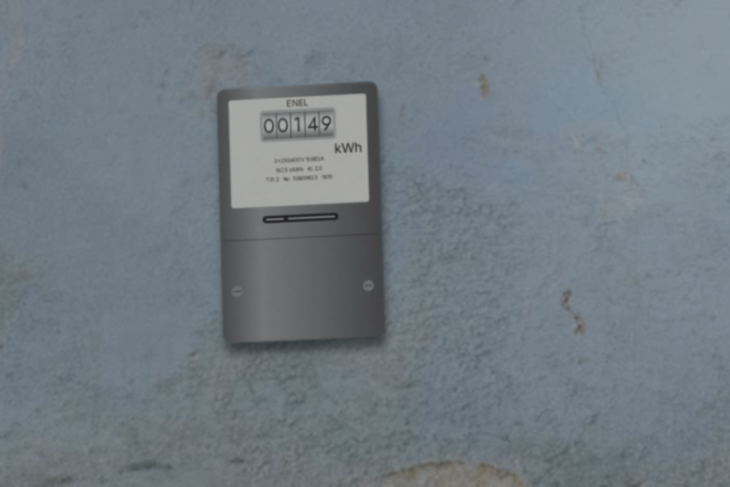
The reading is 149 kWh
